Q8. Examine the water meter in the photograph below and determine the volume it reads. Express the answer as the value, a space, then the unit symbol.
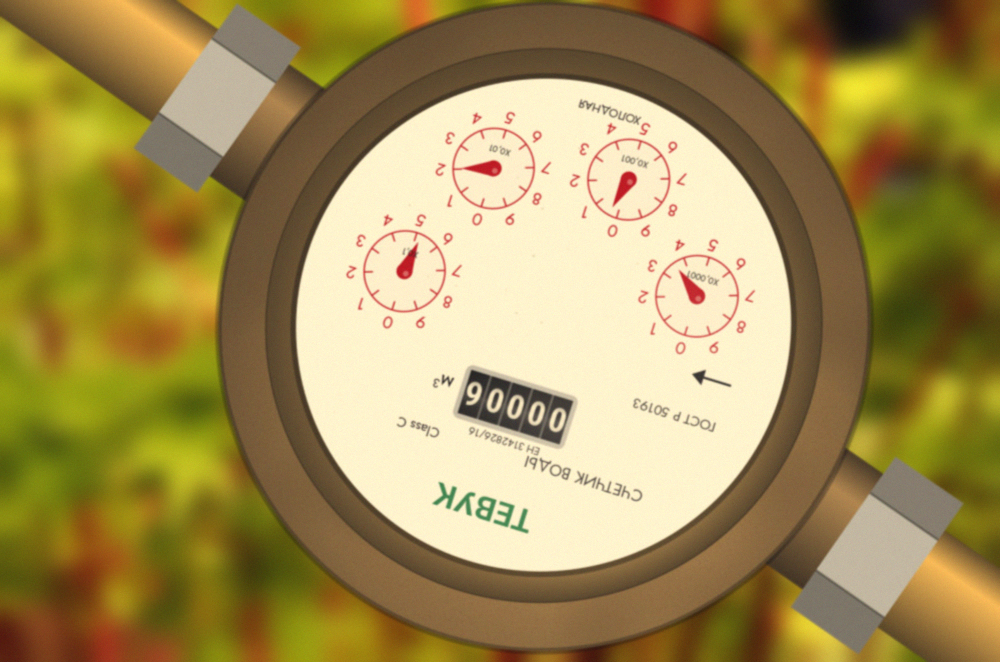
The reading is 6.5203 m³
